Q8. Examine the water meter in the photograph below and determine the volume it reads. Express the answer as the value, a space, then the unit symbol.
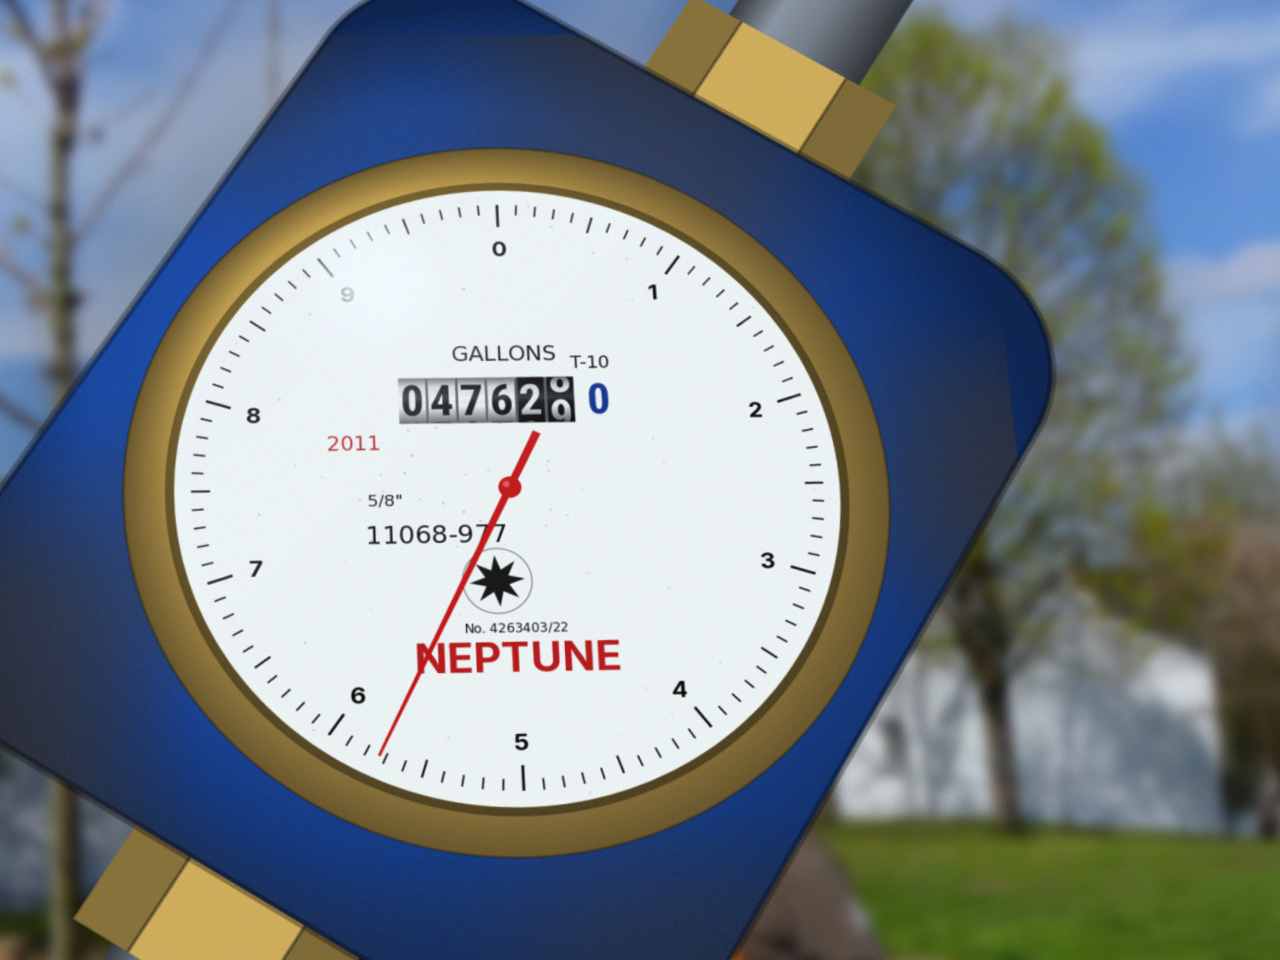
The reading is 476285.7 gal
